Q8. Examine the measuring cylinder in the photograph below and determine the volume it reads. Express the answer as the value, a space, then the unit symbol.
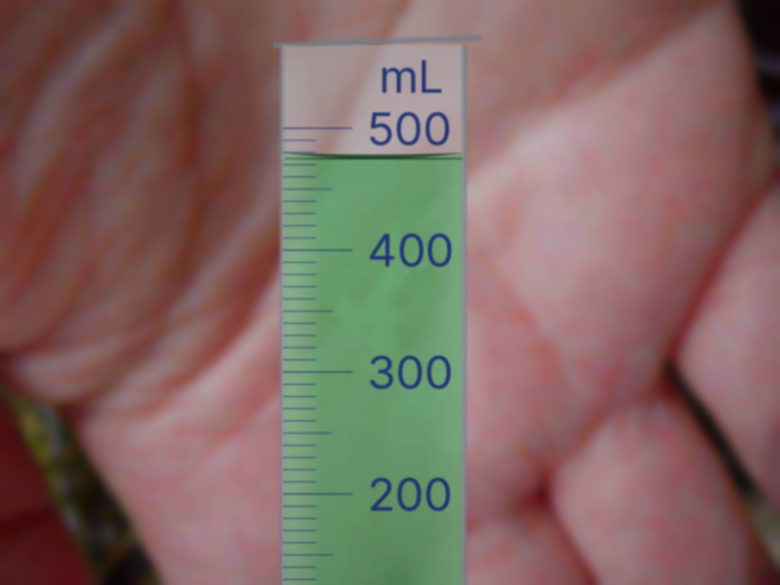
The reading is 475 mL
